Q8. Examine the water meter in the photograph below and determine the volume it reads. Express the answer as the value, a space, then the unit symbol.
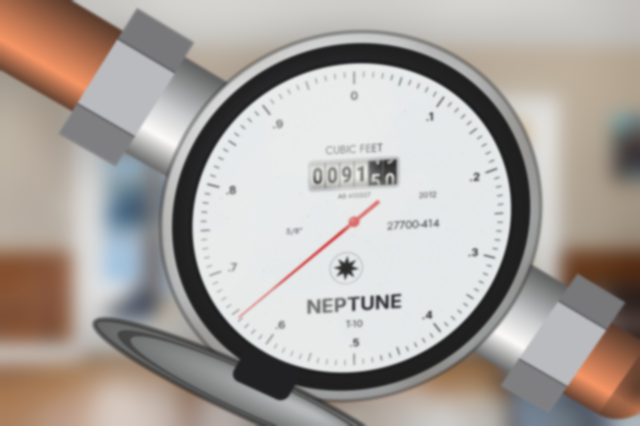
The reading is 9149.64 ft³
